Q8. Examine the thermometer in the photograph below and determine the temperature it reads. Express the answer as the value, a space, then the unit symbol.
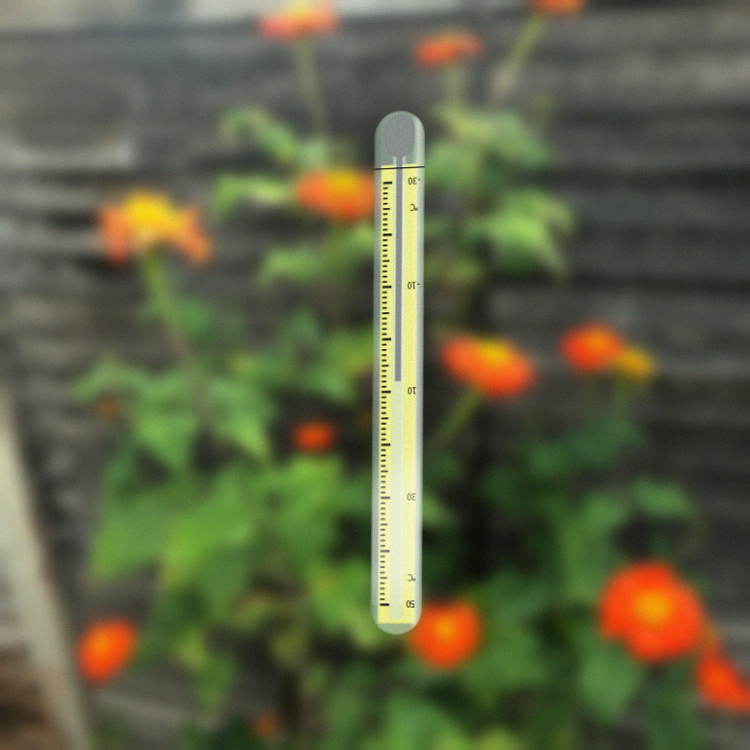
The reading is 8 °C
